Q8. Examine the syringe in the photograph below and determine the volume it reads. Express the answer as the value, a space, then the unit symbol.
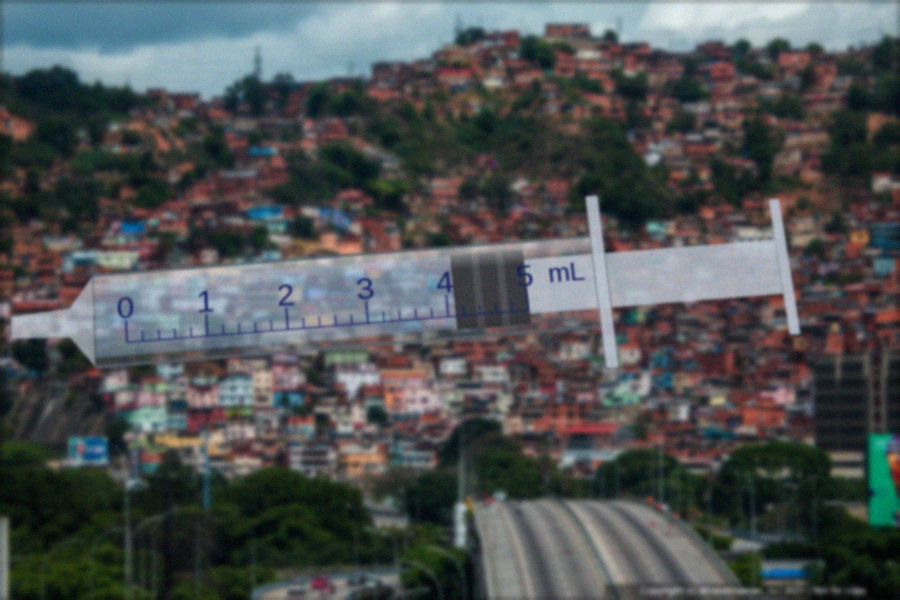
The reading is 4.1 mL
